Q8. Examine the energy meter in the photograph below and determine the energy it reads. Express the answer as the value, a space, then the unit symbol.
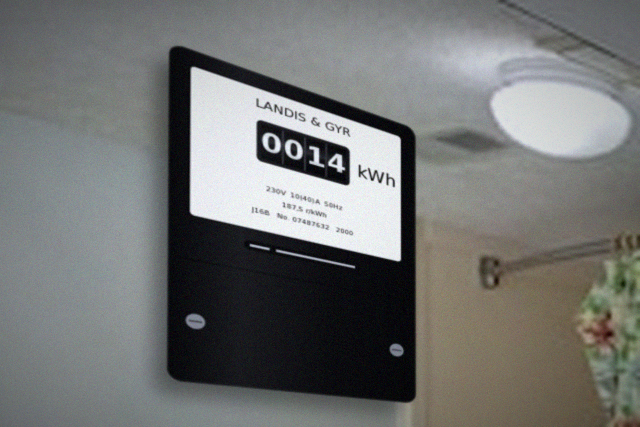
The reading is 14 kWh
